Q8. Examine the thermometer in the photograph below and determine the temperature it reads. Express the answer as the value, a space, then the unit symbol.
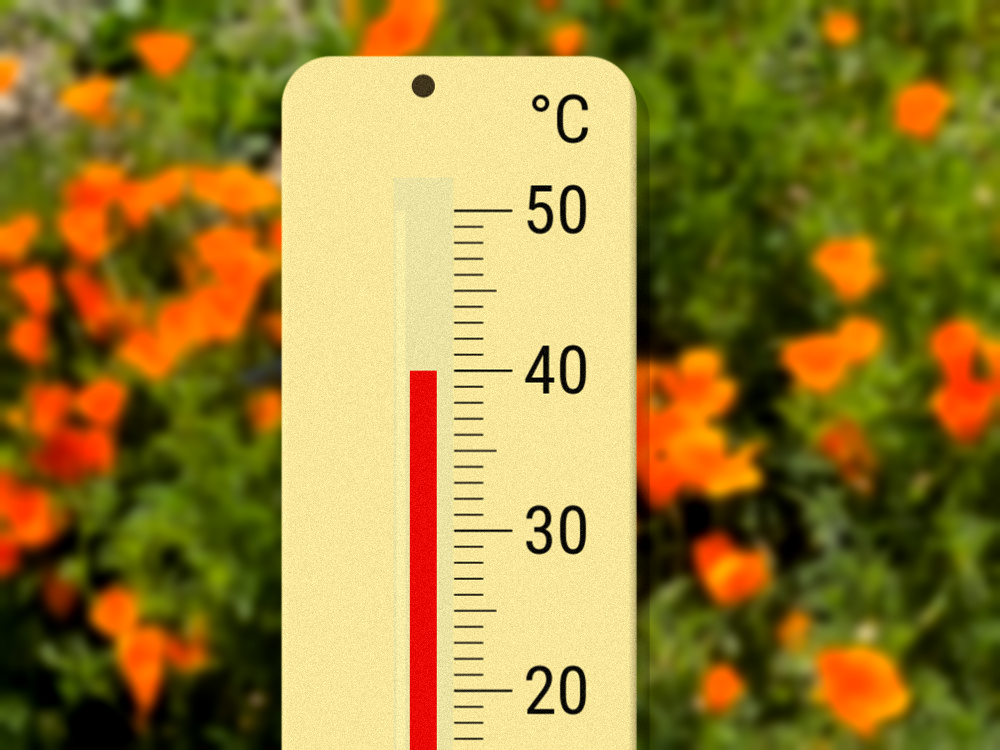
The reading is 40 °C
